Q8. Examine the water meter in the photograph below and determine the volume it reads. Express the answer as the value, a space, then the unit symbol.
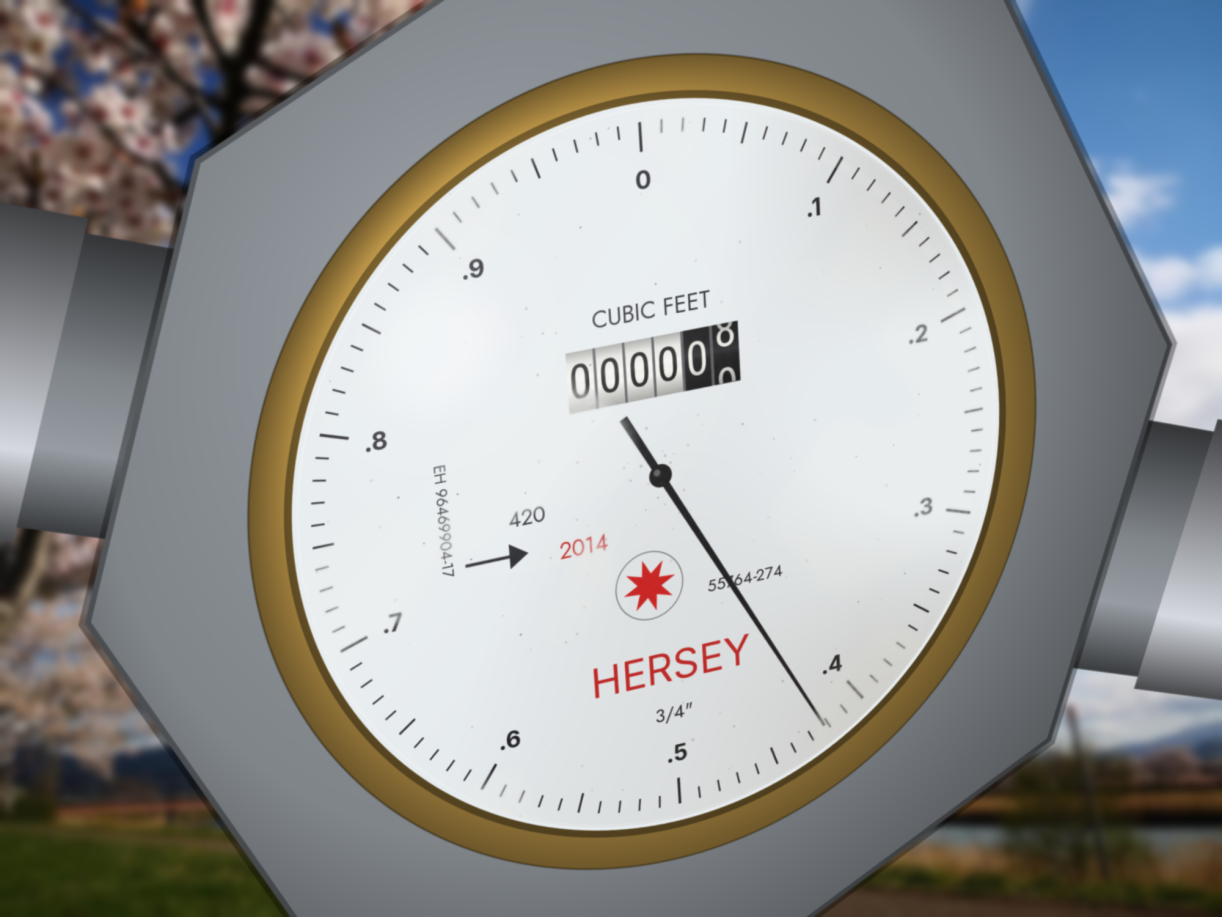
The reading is 8.42 ft³
